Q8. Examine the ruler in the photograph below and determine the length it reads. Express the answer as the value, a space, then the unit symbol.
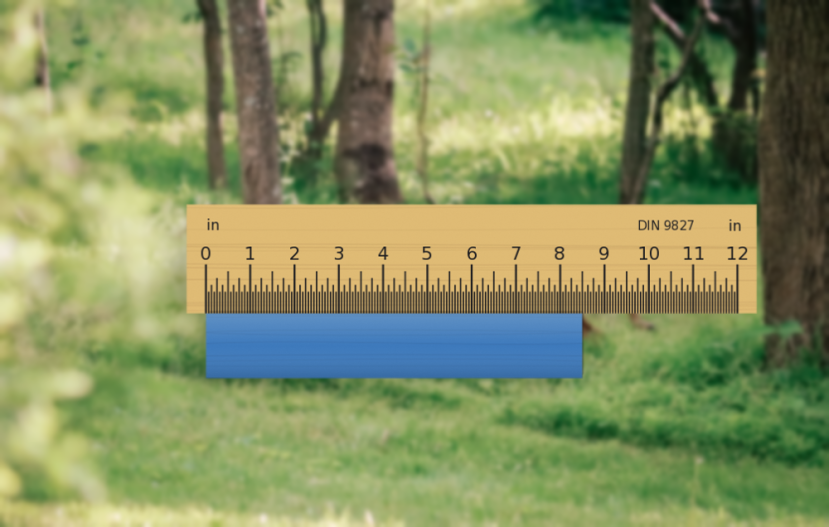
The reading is 8.5 in
